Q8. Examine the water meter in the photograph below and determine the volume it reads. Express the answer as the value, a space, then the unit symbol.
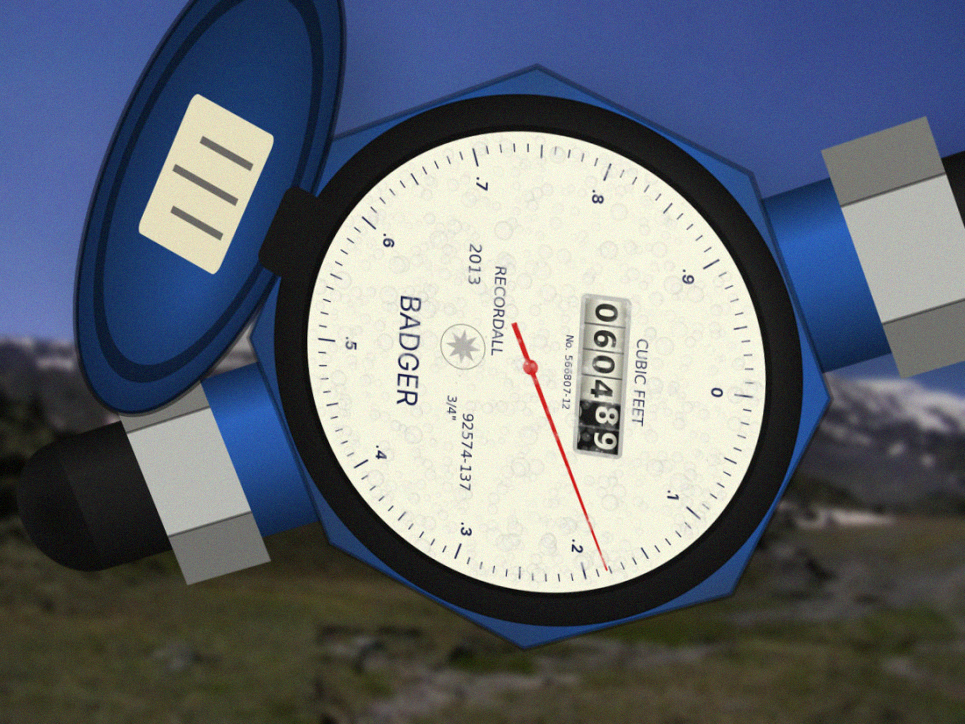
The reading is 60489.18 ft³
